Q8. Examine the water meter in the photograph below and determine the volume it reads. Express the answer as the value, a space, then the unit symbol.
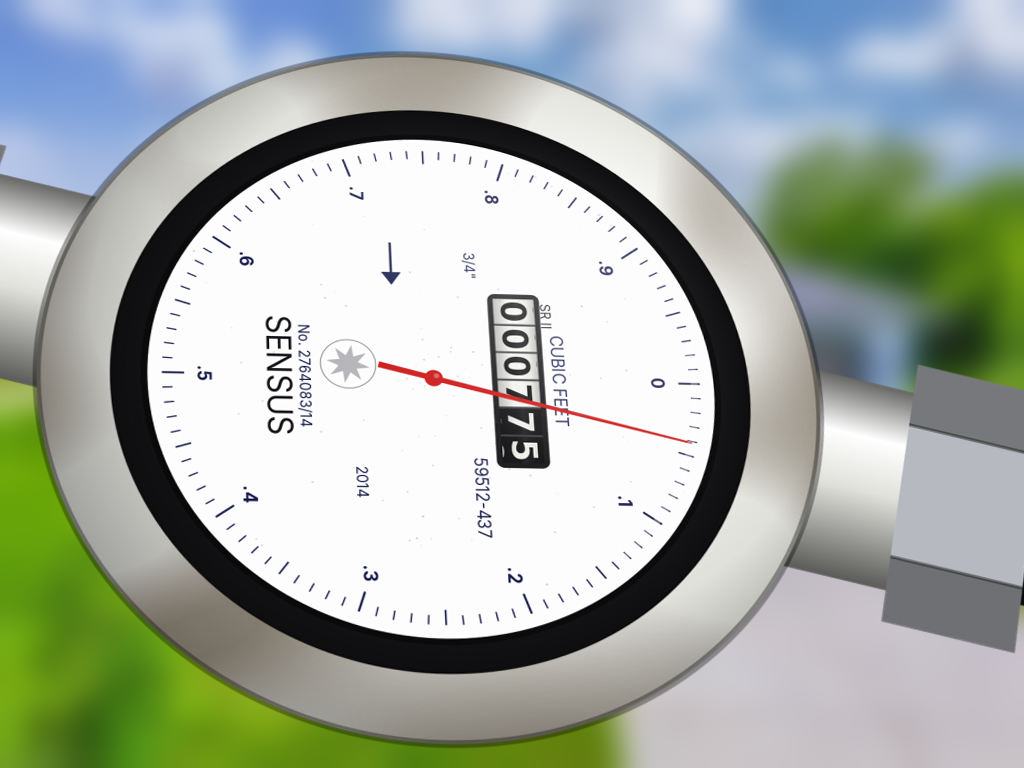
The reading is 775.04 ft³
